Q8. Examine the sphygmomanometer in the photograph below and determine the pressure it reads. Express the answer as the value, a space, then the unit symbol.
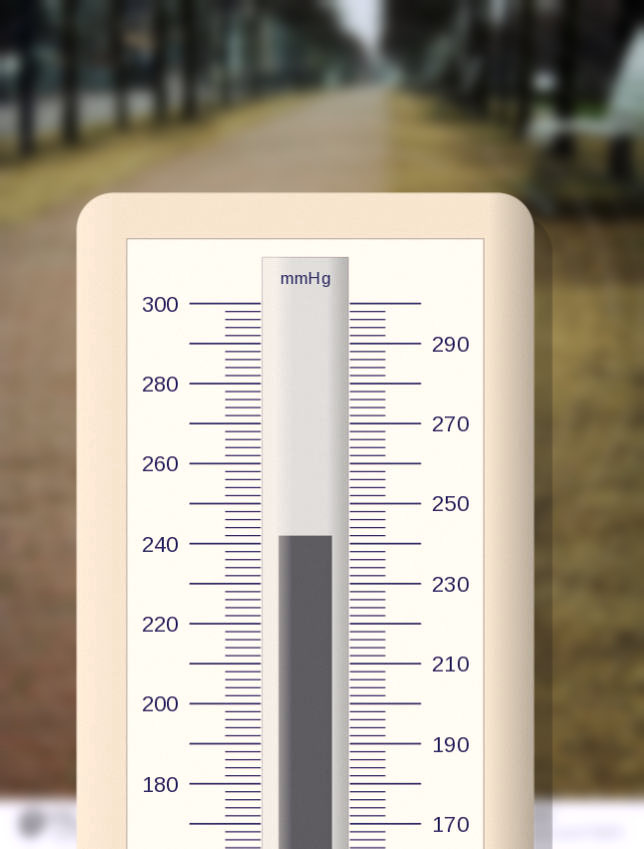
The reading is 242 mmHg
